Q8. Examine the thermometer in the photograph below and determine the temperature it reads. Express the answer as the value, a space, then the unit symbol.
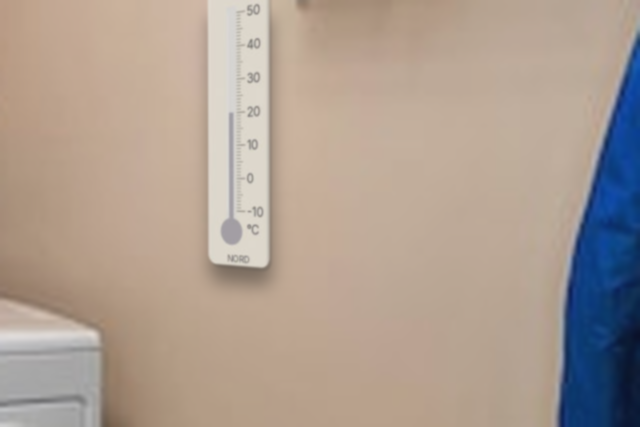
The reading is 20 °C
